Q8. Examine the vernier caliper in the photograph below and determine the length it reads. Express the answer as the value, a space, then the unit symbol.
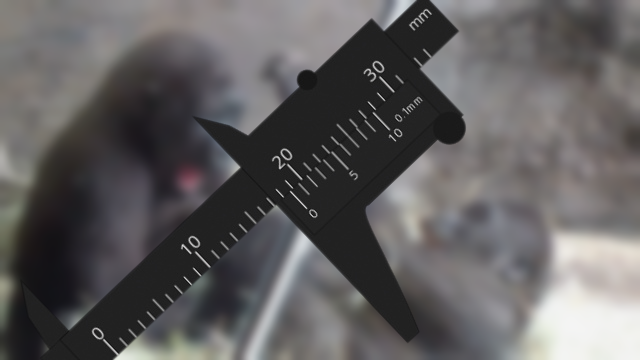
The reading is 18.7 mm
